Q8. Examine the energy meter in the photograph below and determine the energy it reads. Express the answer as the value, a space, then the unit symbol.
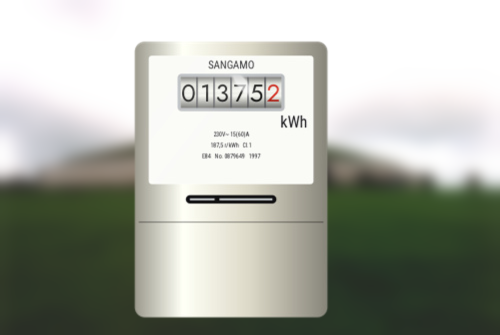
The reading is 1375.2 kWh
